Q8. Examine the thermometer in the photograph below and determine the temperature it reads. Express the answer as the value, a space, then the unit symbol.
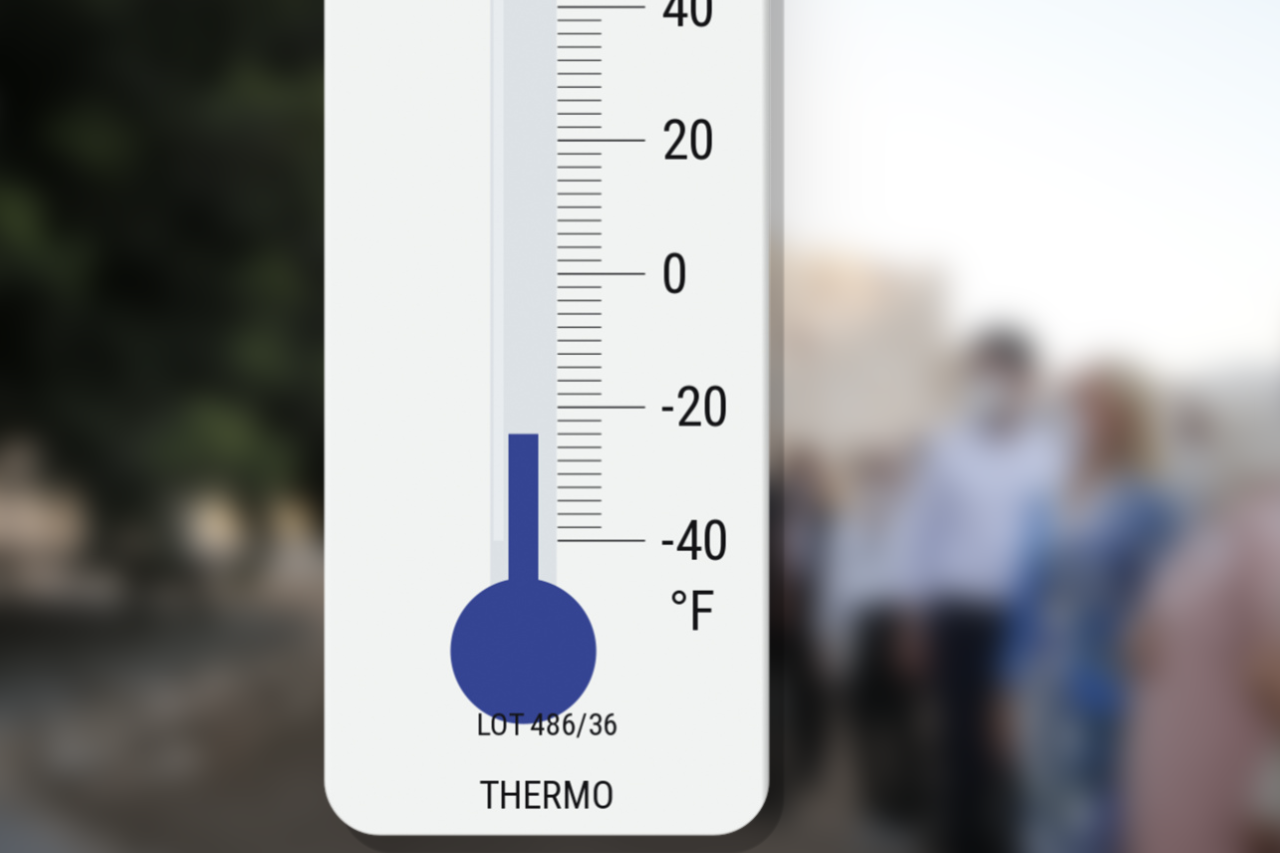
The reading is -24 °F
